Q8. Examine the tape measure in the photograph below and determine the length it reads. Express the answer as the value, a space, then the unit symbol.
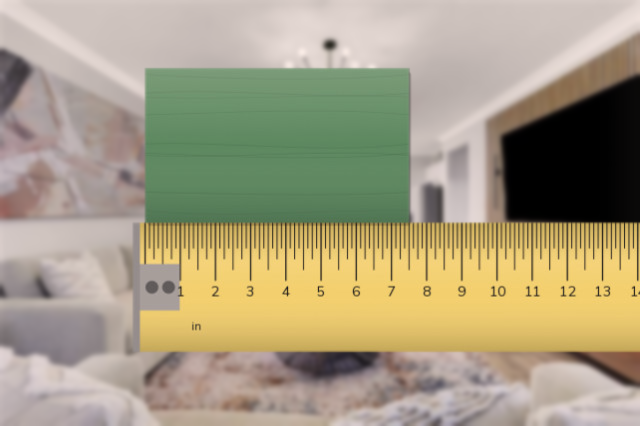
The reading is 7.5 in
